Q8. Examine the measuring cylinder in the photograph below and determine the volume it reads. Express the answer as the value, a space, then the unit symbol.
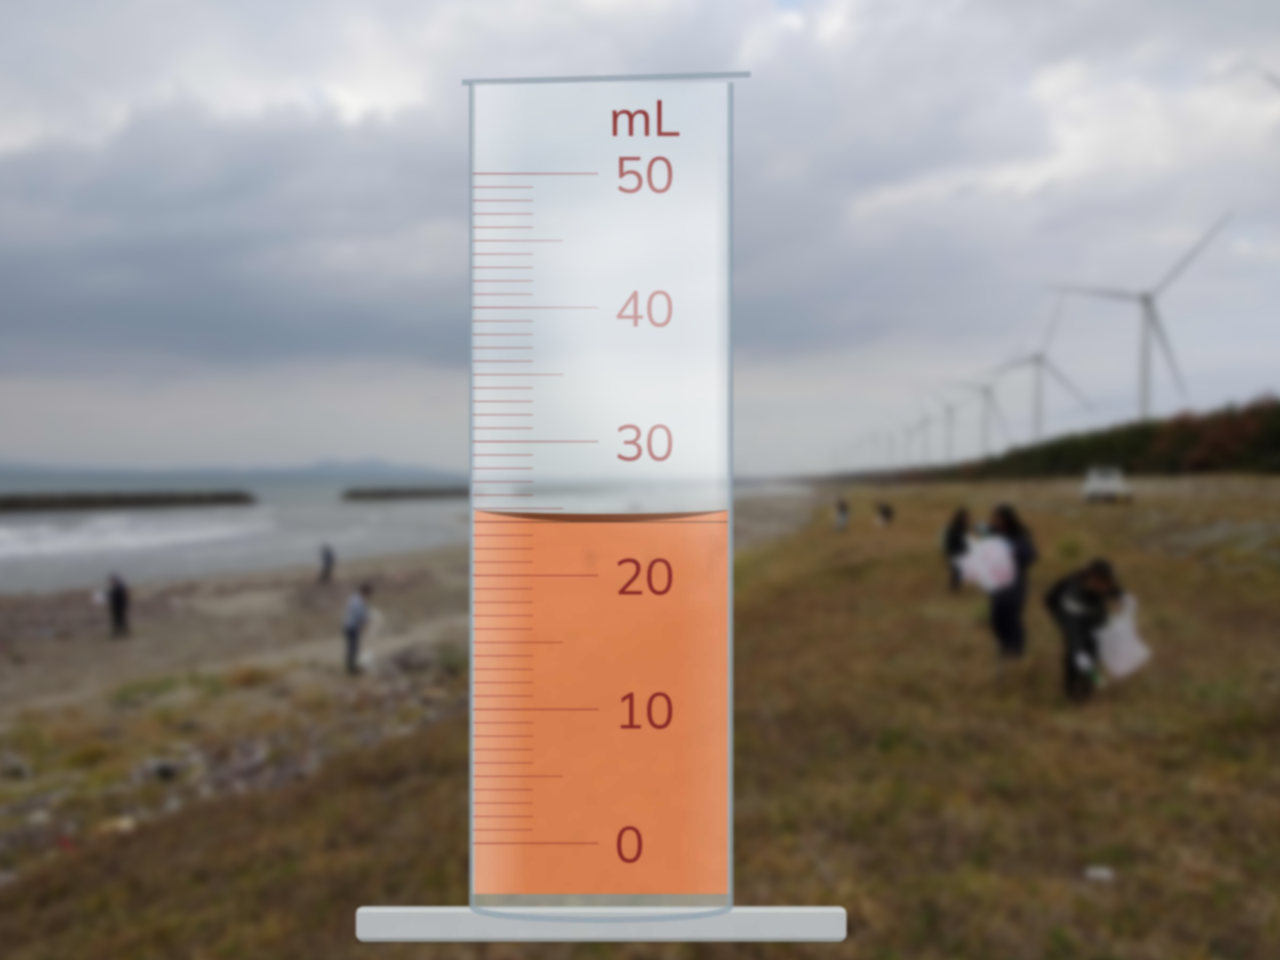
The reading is 24 mL
